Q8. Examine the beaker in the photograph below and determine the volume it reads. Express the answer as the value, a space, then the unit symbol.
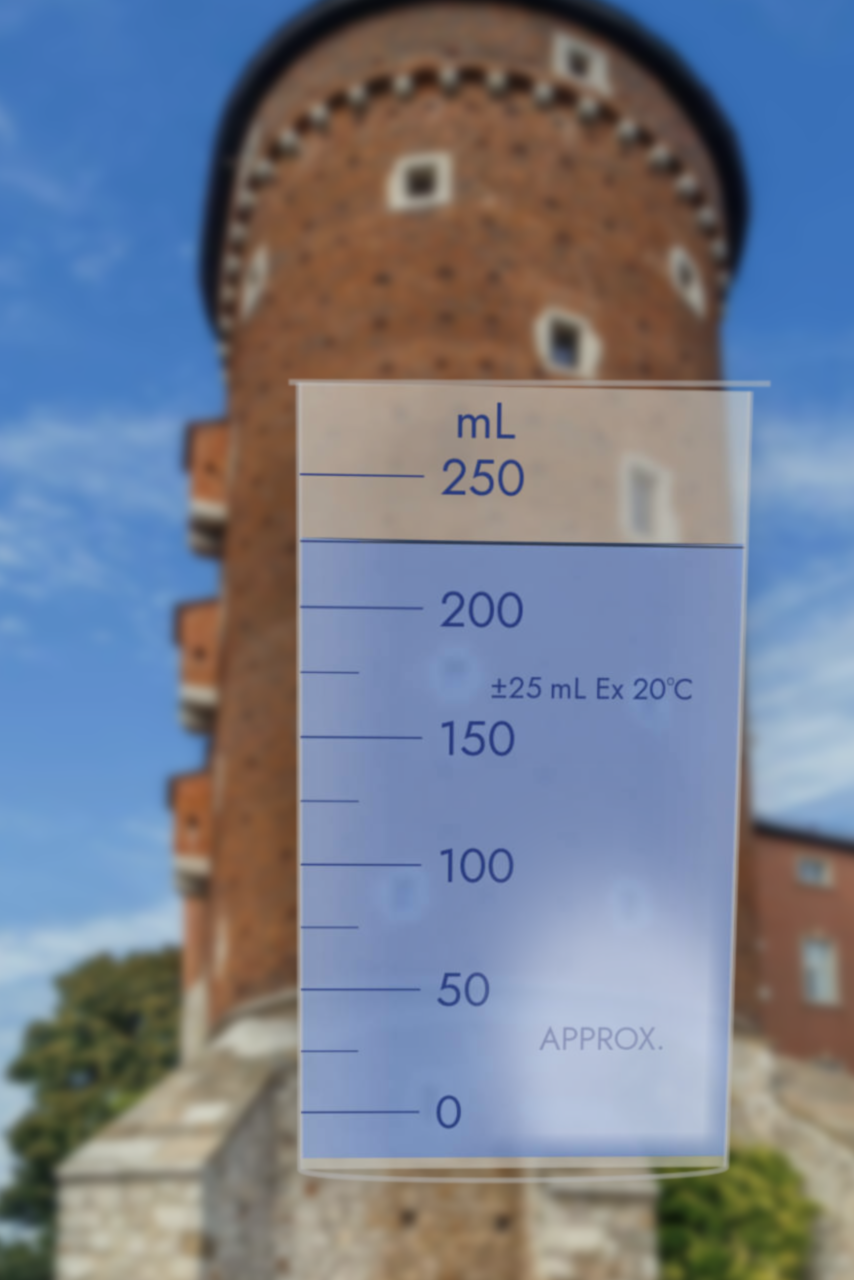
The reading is 225 mL
